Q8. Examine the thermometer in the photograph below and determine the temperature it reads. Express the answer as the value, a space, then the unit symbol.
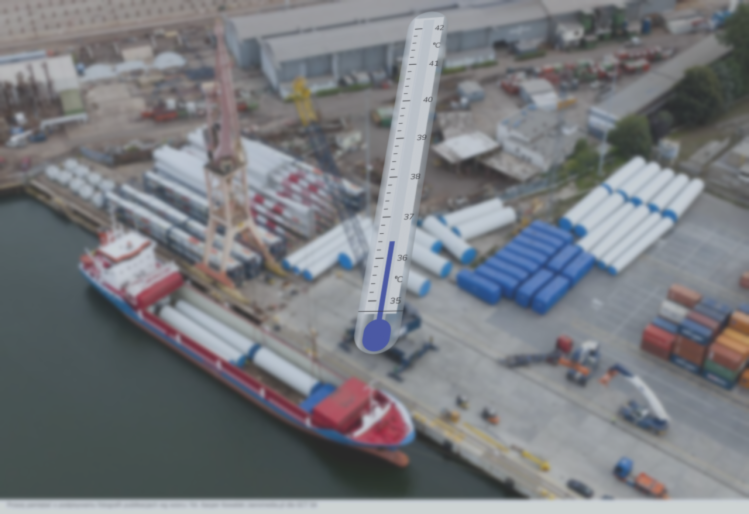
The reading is 36.4 °C
